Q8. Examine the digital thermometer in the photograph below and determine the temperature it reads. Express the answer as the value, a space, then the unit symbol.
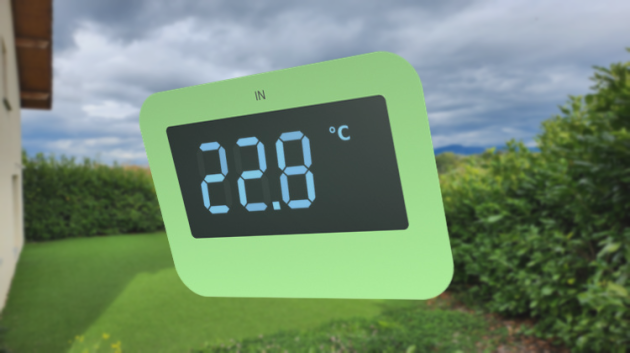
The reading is 22.8 °C
